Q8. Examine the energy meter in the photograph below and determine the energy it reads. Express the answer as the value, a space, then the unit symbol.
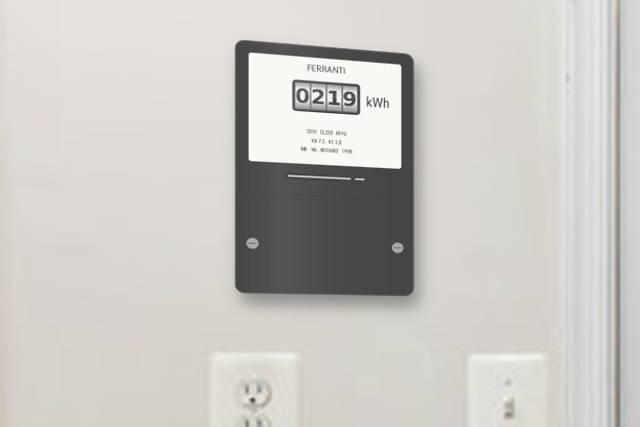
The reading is 219 kWh
